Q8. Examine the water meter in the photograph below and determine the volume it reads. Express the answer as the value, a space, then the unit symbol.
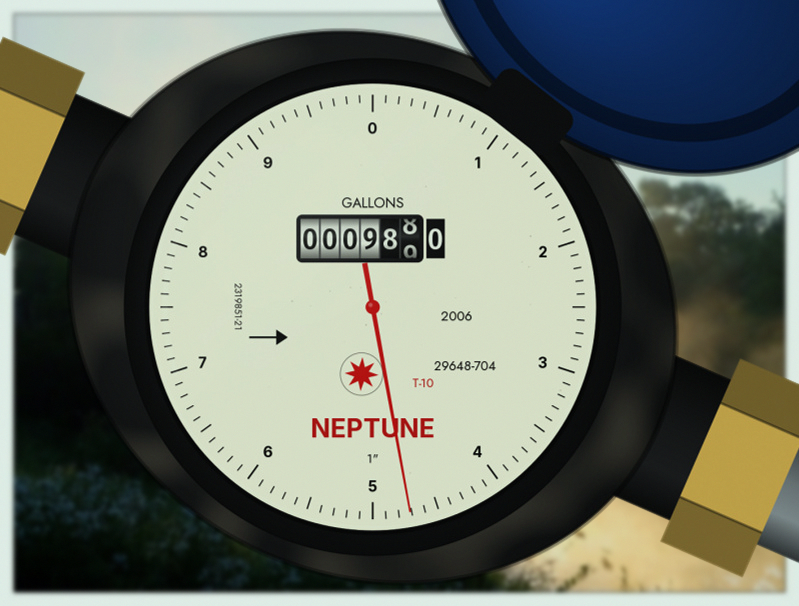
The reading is 9884.7 gal
